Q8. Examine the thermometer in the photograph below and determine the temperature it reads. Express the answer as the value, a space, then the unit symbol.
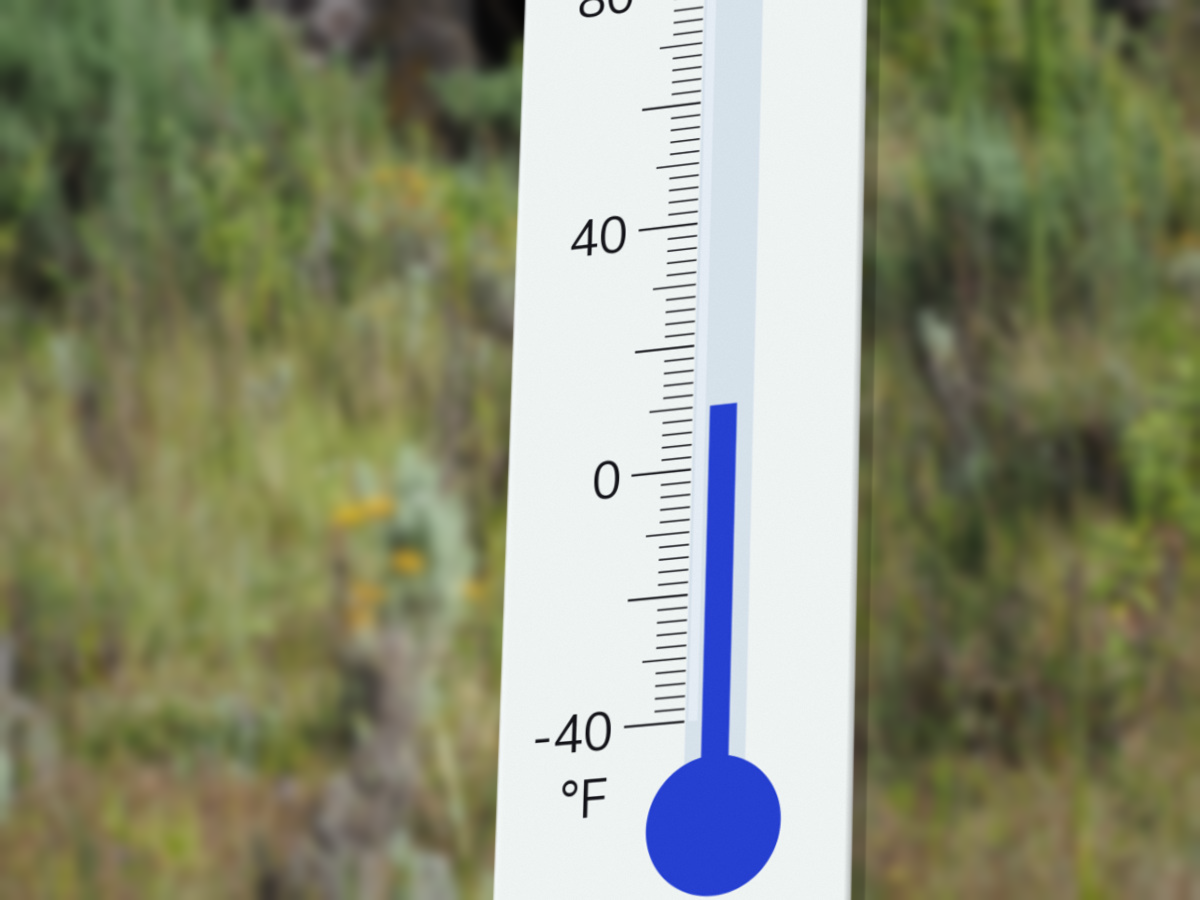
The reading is 10 °F
